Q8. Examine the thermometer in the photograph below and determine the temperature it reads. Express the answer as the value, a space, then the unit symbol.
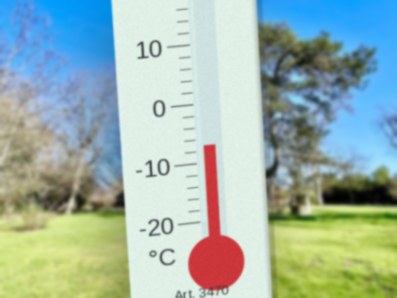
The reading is -7 °C
